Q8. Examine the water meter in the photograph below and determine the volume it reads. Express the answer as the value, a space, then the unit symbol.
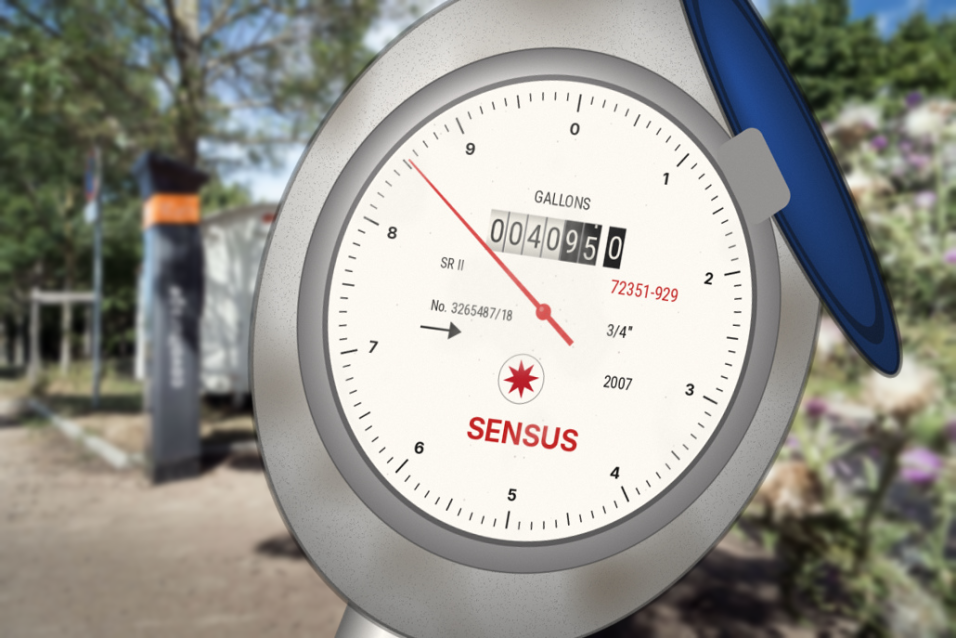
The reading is 40948.5 gal
